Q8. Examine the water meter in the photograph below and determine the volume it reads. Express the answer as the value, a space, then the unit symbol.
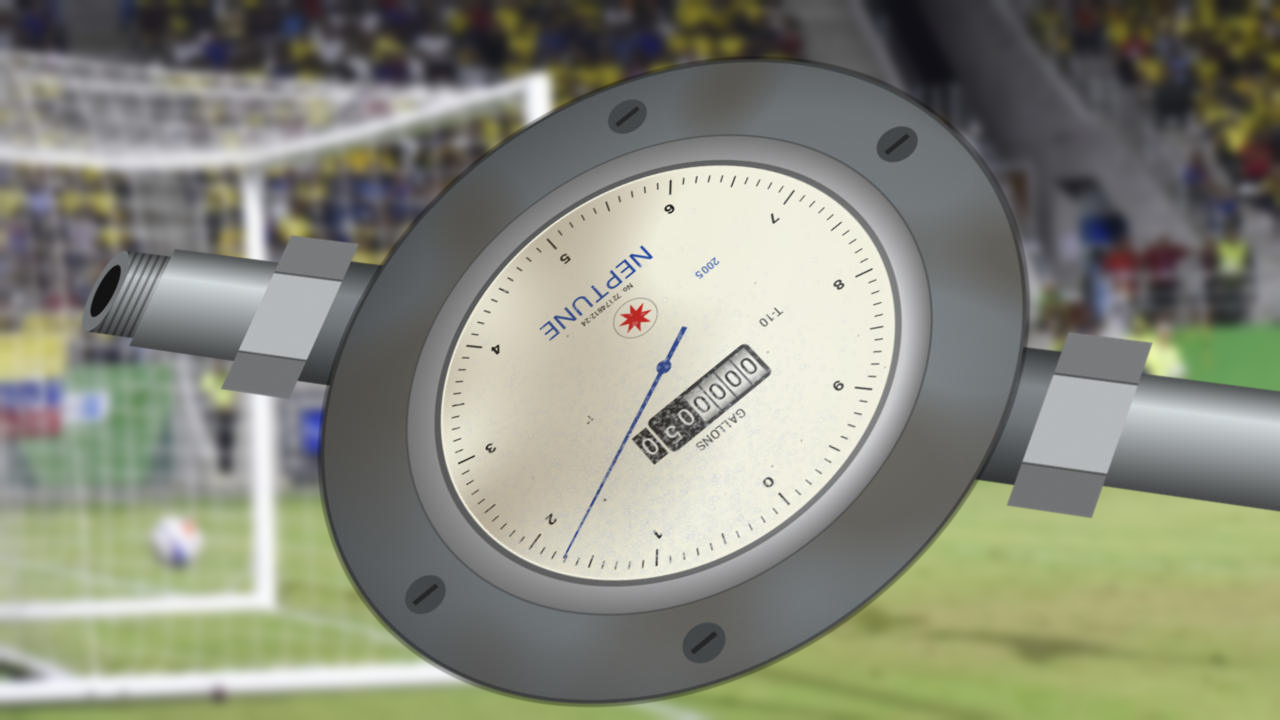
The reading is 51.7 gal
